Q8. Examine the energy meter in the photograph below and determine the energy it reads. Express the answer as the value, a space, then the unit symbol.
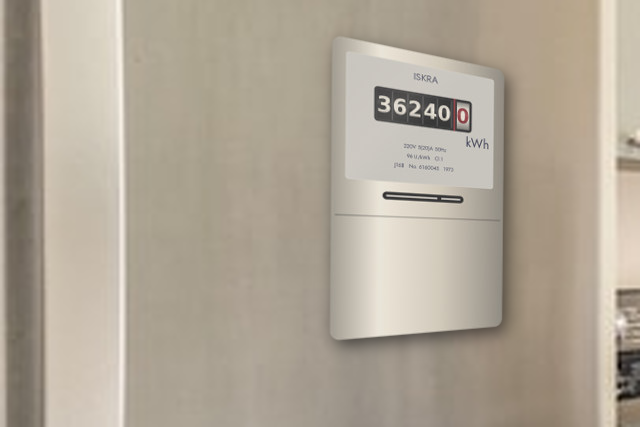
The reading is 36240.0 kWh
